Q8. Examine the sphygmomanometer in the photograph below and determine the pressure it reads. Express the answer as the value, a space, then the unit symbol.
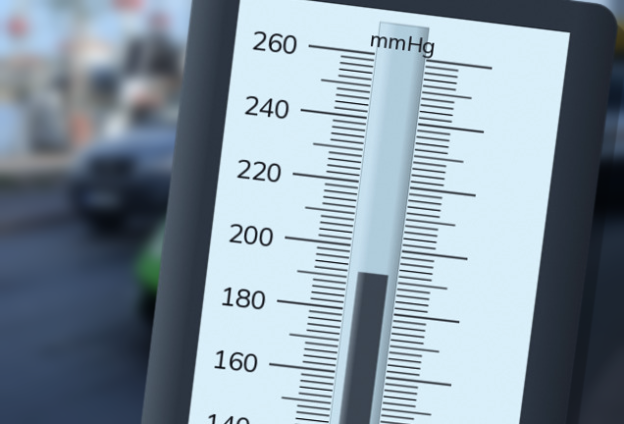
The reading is 192 mmHg
